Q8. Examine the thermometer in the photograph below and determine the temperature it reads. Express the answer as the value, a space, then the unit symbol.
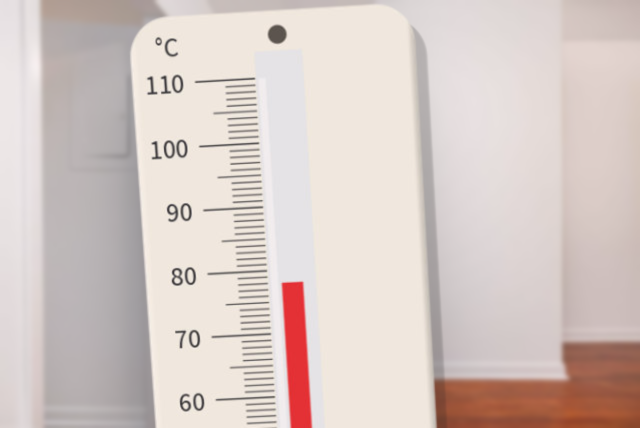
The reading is 78 °C
